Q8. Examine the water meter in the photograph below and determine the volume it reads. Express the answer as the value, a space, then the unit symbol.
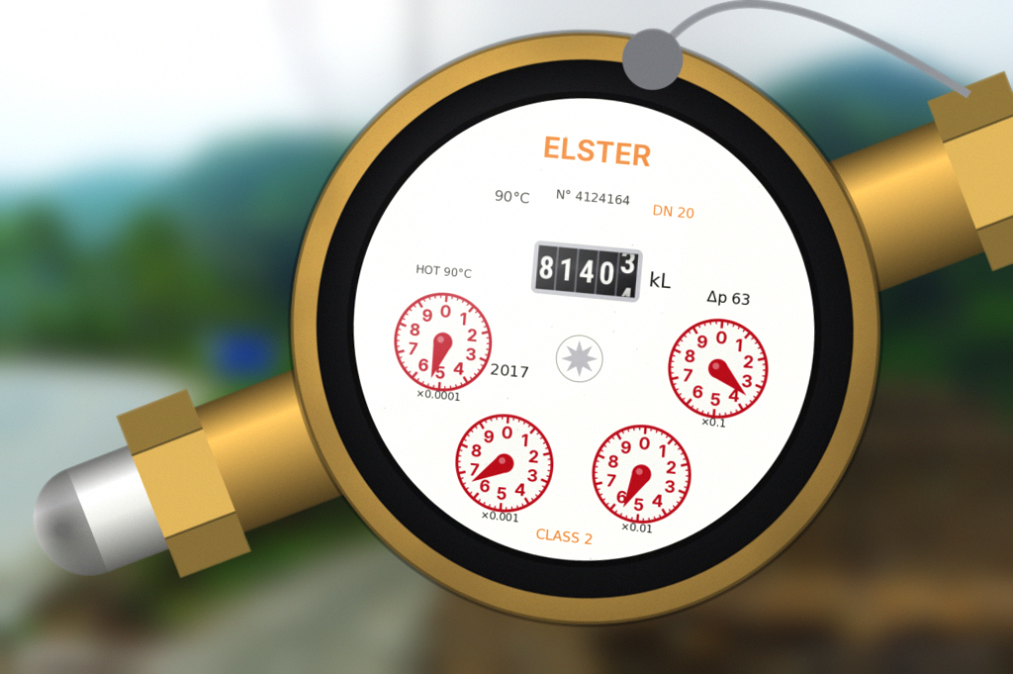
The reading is 81403.3565 kL
